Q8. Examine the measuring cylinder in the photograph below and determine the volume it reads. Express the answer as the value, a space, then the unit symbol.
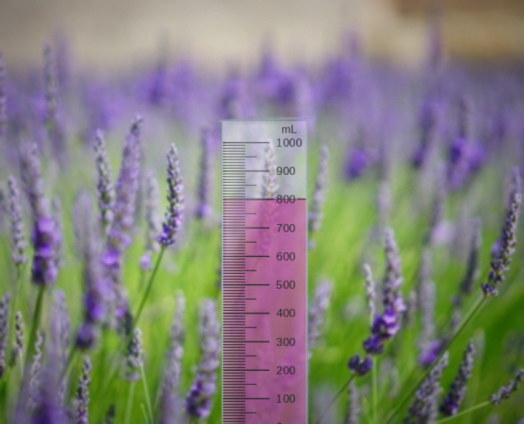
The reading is 800 mL
